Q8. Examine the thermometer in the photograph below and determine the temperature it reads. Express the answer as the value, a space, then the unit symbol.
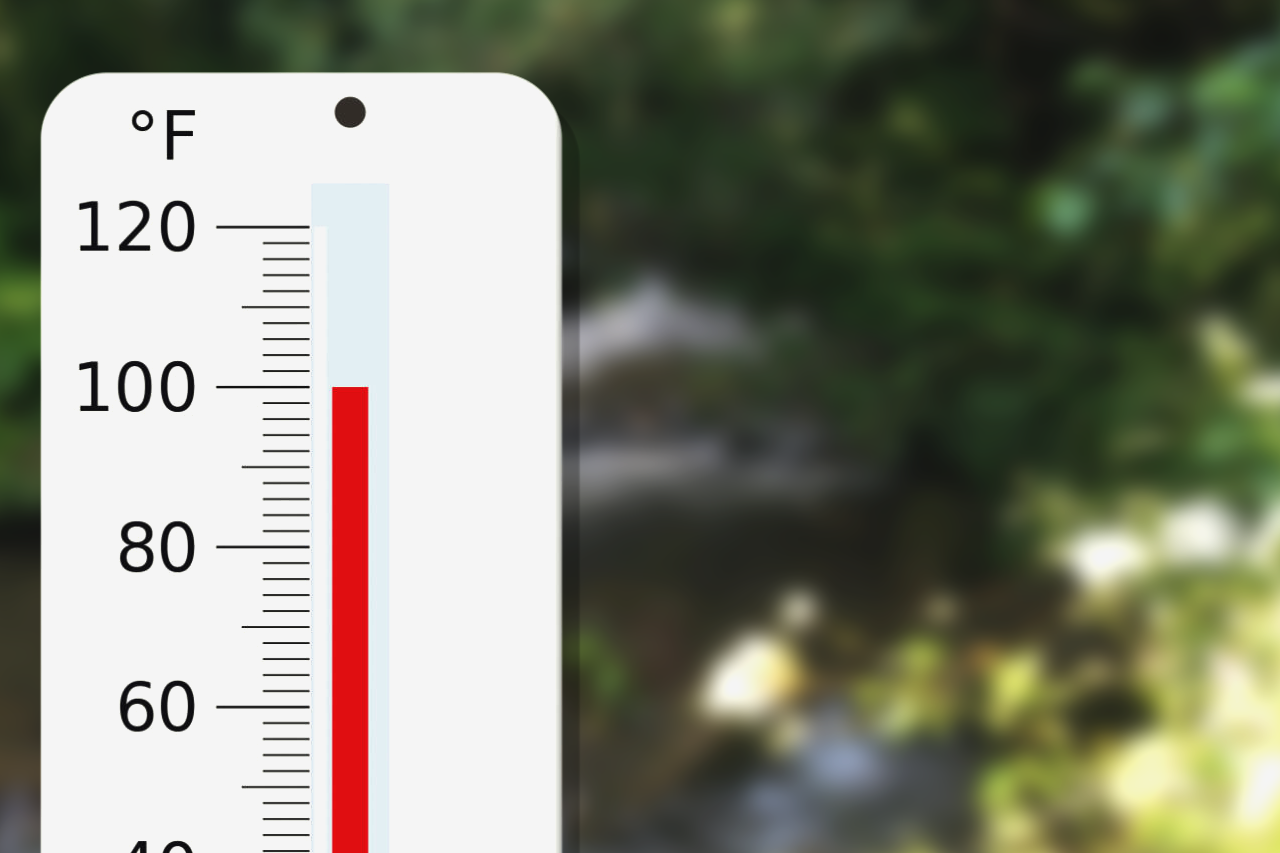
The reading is 100 °F
